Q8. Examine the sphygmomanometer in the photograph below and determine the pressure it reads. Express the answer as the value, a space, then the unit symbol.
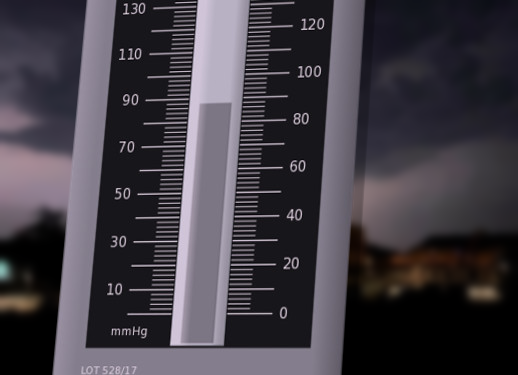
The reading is 88 mmHg
